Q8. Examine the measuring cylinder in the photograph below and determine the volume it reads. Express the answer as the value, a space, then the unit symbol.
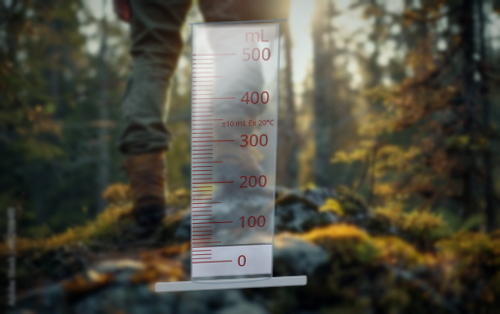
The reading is 40 mL
